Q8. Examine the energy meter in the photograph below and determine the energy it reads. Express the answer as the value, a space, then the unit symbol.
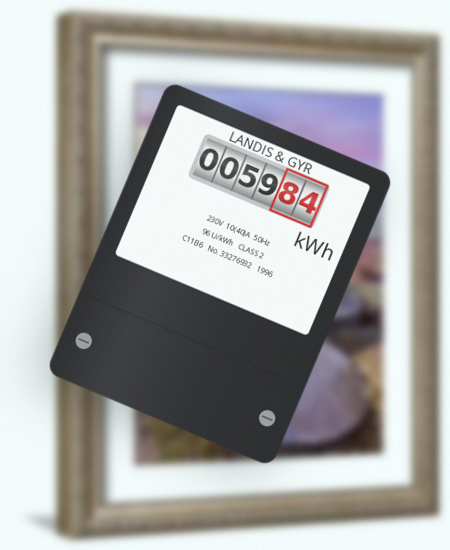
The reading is 59.84 kWh
